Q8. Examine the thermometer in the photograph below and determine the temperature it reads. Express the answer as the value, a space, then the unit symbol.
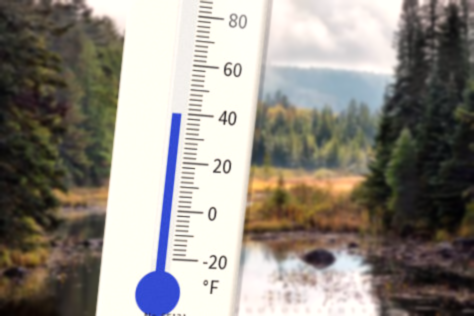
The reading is 40 °F
